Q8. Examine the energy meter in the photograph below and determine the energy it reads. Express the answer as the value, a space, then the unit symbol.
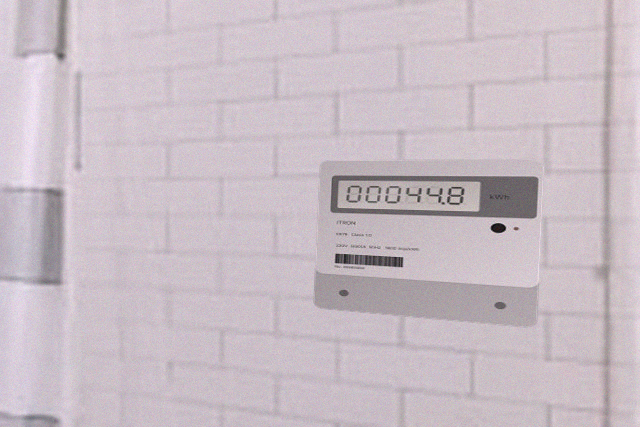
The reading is 44.8 kWh
